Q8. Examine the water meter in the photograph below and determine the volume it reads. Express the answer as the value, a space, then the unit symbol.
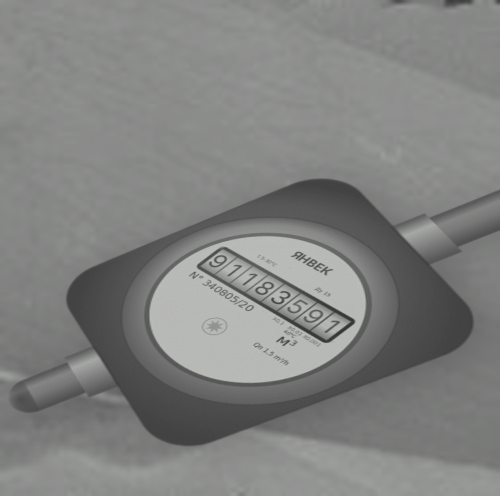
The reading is 91183.591 m³
